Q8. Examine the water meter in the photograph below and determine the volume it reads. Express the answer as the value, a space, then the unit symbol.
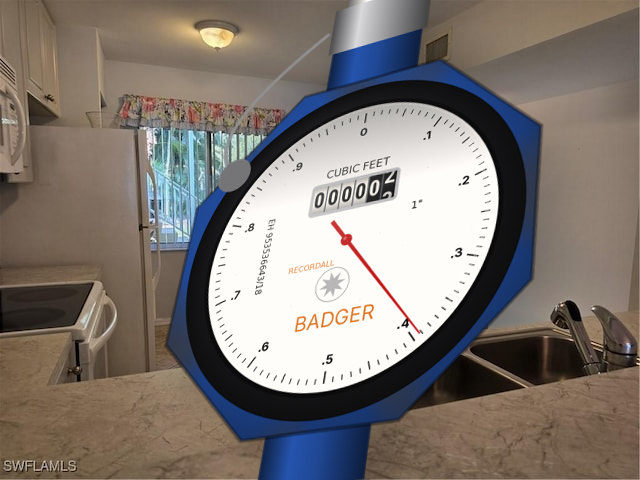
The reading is 2.39 ft³
